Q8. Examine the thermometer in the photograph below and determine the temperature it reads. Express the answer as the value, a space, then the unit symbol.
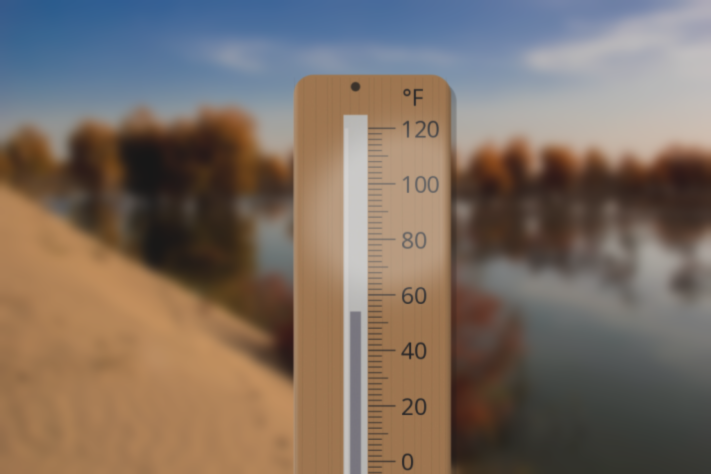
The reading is 54 °F
